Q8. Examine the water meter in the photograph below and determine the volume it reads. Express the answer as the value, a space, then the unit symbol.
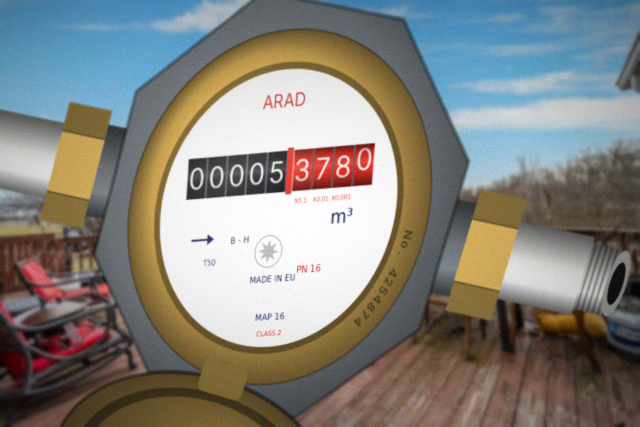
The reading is 5.3780 m³
